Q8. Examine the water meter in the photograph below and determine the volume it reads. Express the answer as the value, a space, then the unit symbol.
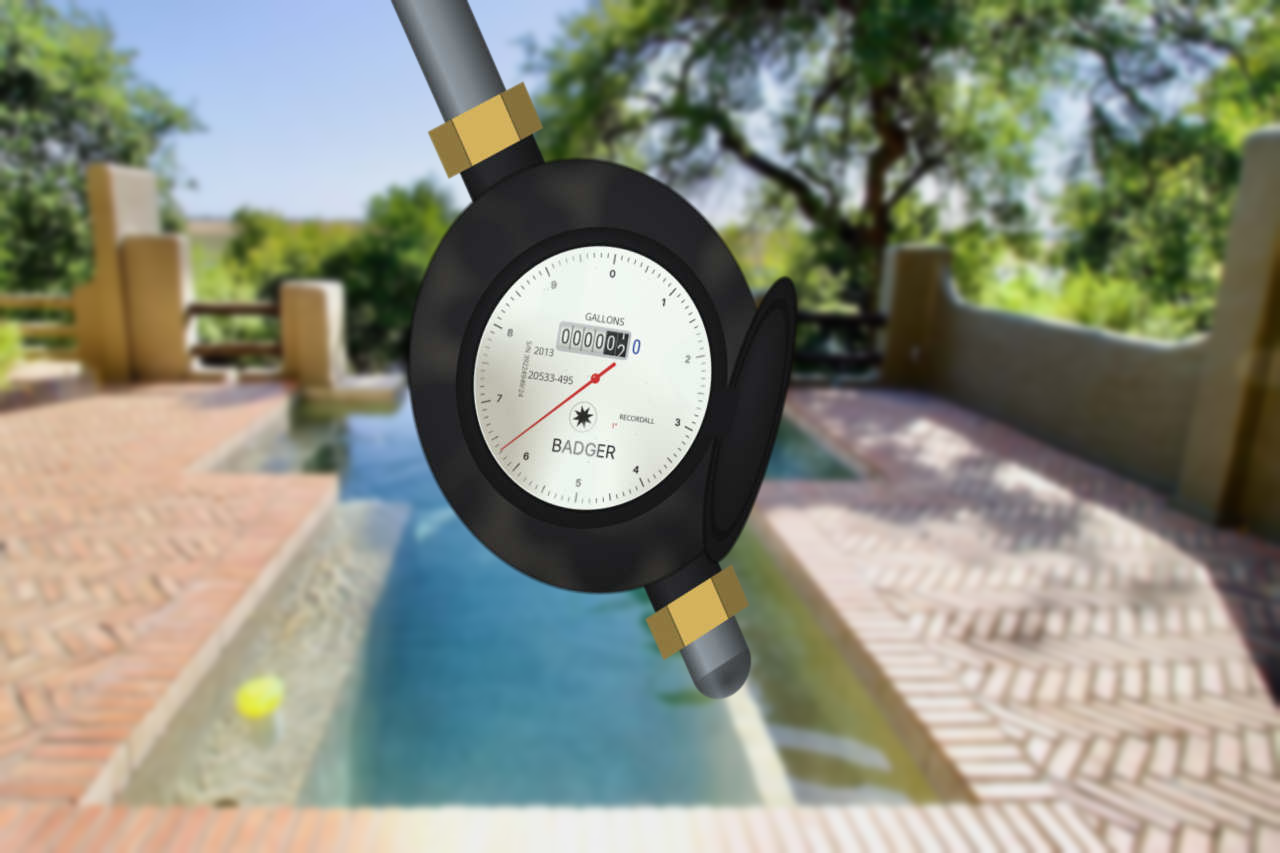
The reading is 16.3 gal
